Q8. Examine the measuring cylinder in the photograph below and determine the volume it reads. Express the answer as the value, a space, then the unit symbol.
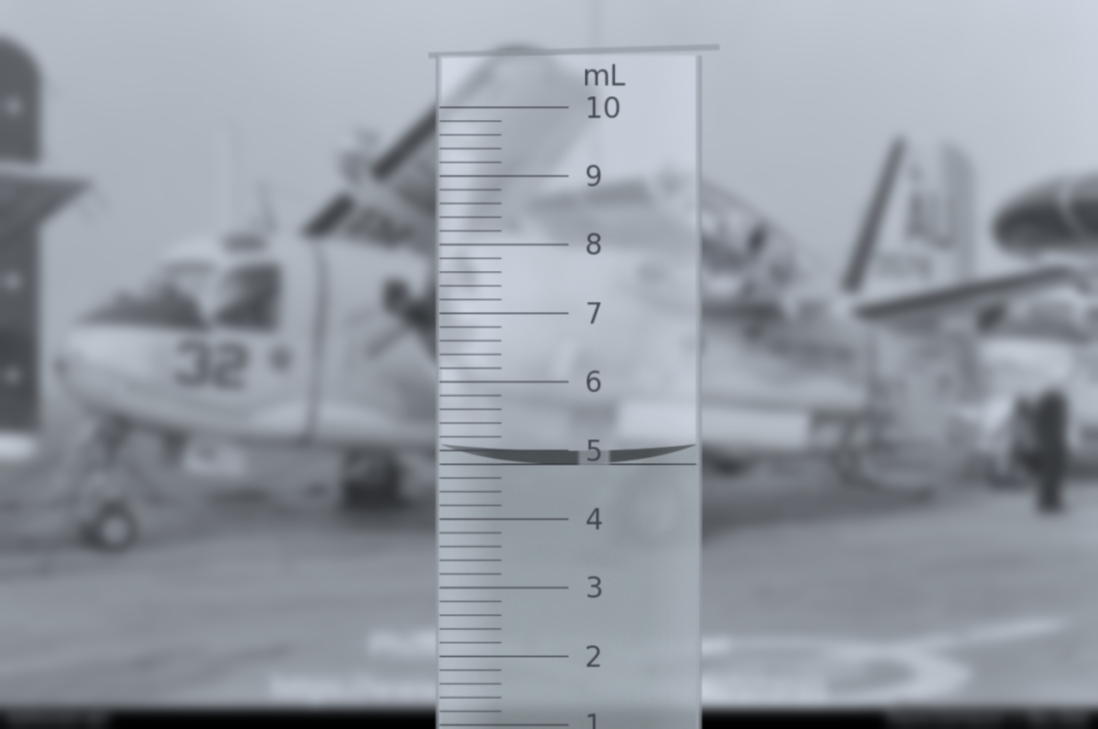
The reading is 4.8 mL
